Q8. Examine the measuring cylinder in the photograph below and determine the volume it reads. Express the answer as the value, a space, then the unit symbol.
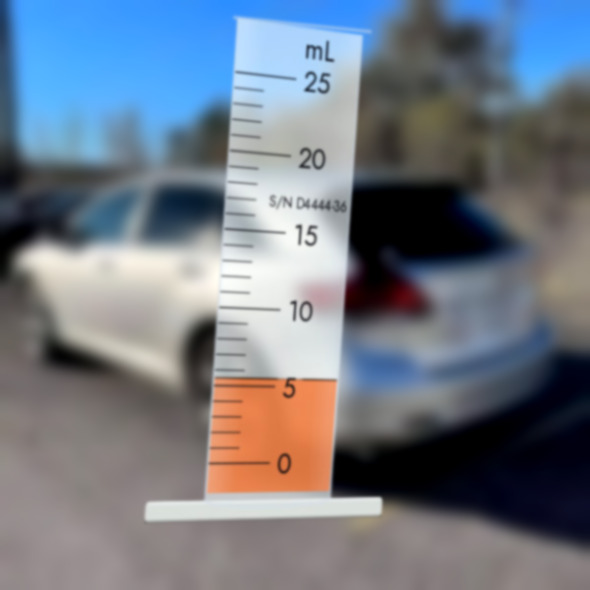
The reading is 5.5 mL
